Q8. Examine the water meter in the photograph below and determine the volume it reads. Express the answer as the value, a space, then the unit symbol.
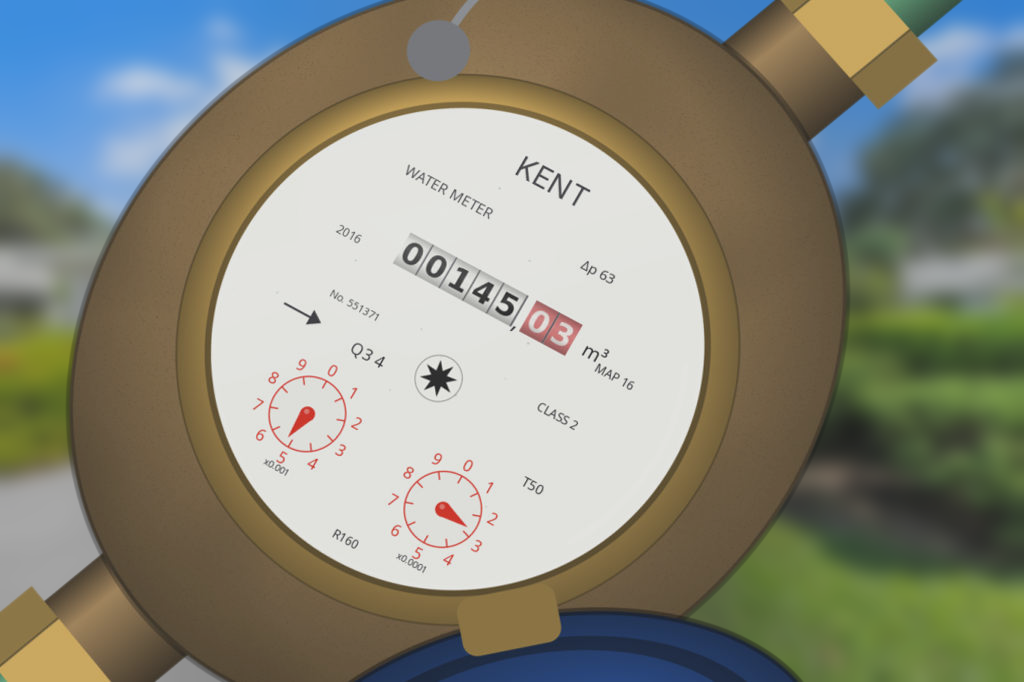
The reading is 145.0352 m³
